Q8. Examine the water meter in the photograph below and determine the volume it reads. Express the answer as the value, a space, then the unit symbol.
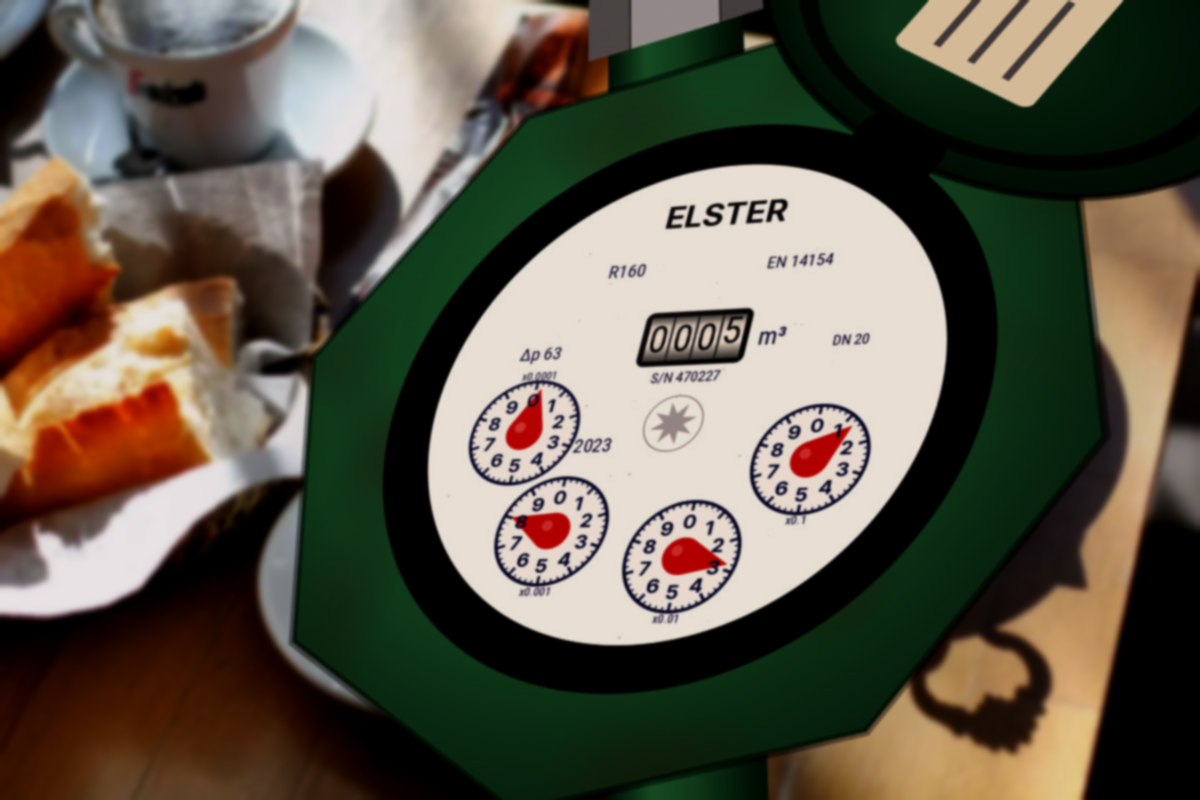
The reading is 5.1280 m³
